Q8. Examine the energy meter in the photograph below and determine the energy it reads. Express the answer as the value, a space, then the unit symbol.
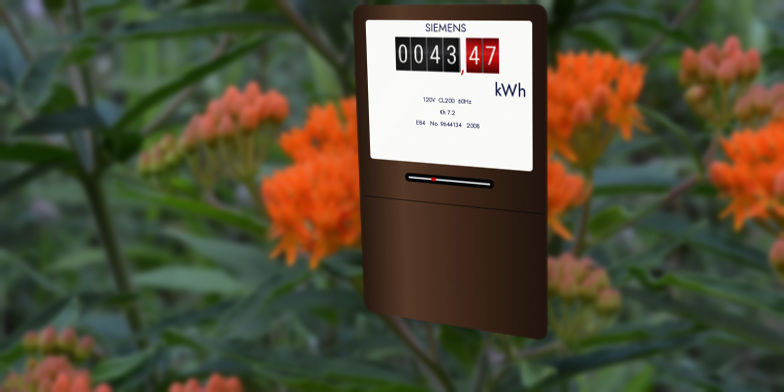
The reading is 43.47 kWh
